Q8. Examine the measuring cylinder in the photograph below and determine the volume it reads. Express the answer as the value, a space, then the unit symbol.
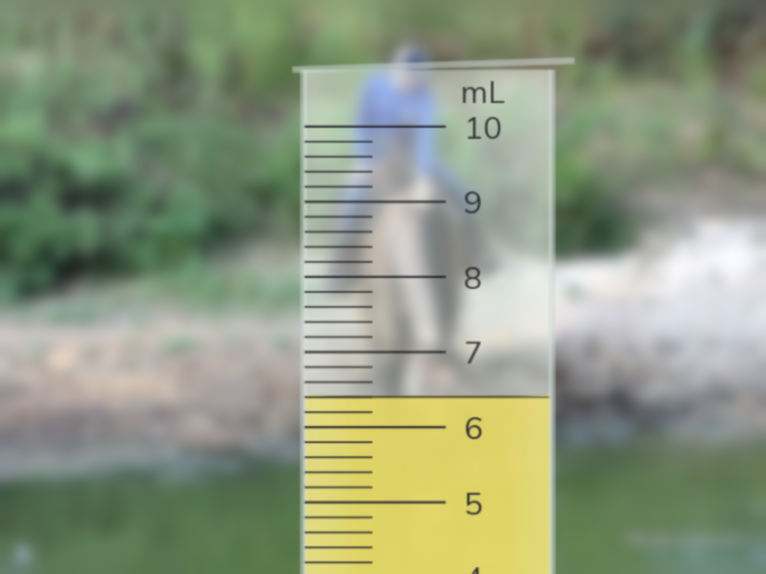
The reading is 6.4 mL
